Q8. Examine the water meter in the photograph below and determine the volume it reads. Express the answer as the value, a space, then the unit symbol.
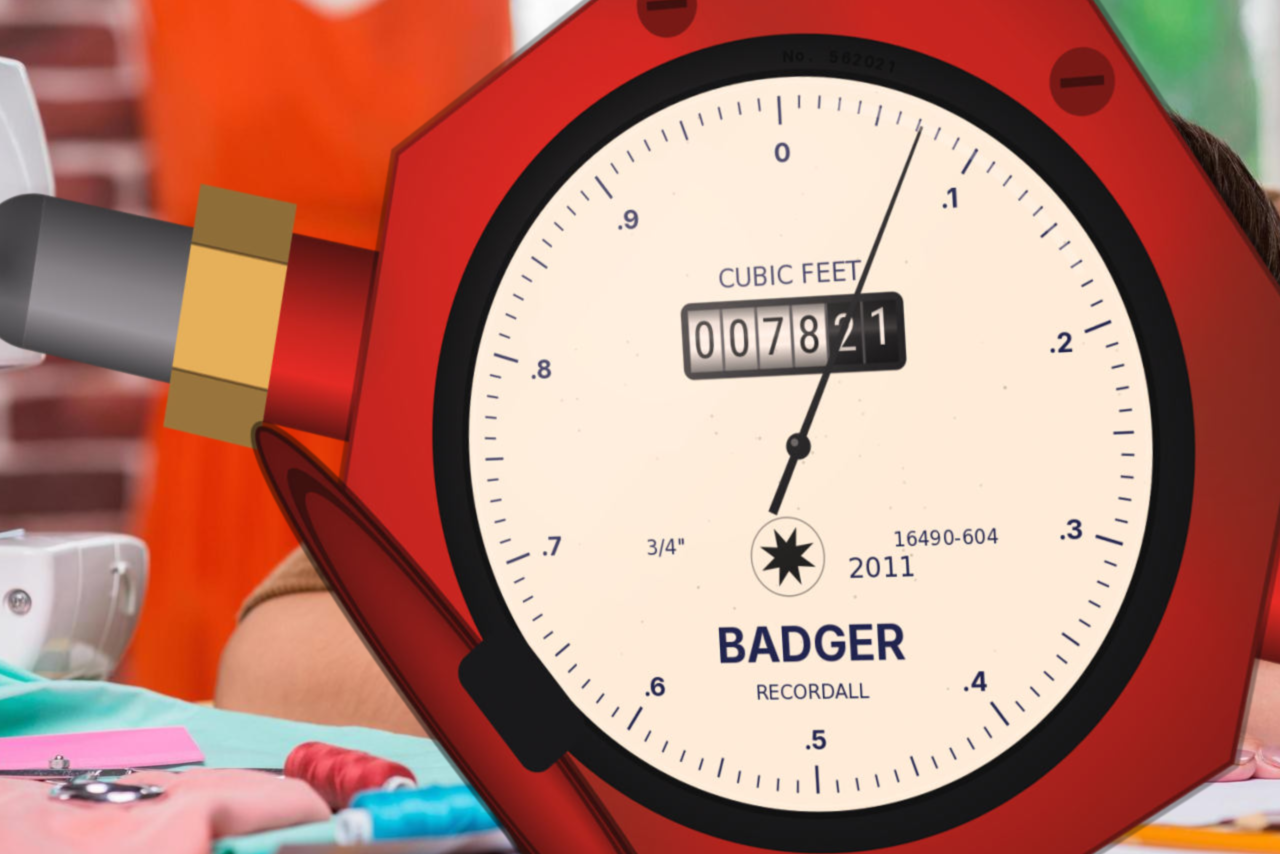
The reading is 7821.07 ft³
